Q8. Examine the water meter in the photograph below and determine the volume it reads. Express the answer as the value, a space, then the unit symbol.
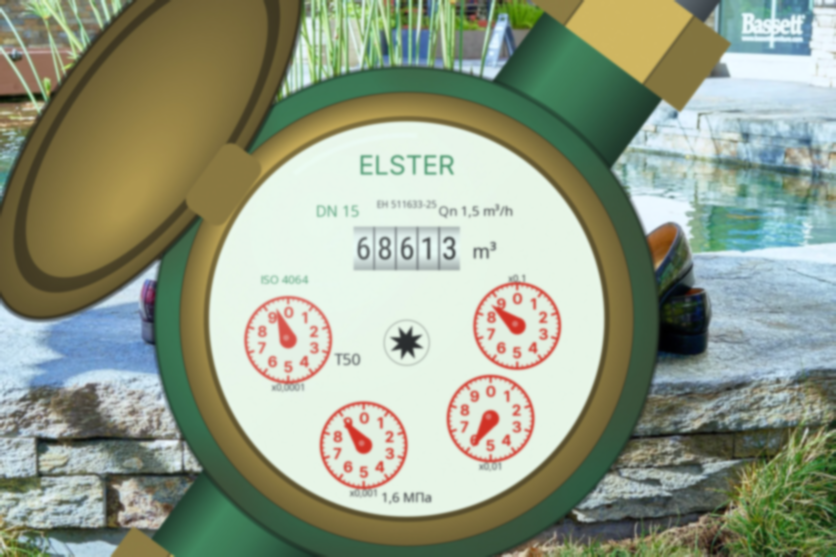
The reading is 68613.8589 m³
